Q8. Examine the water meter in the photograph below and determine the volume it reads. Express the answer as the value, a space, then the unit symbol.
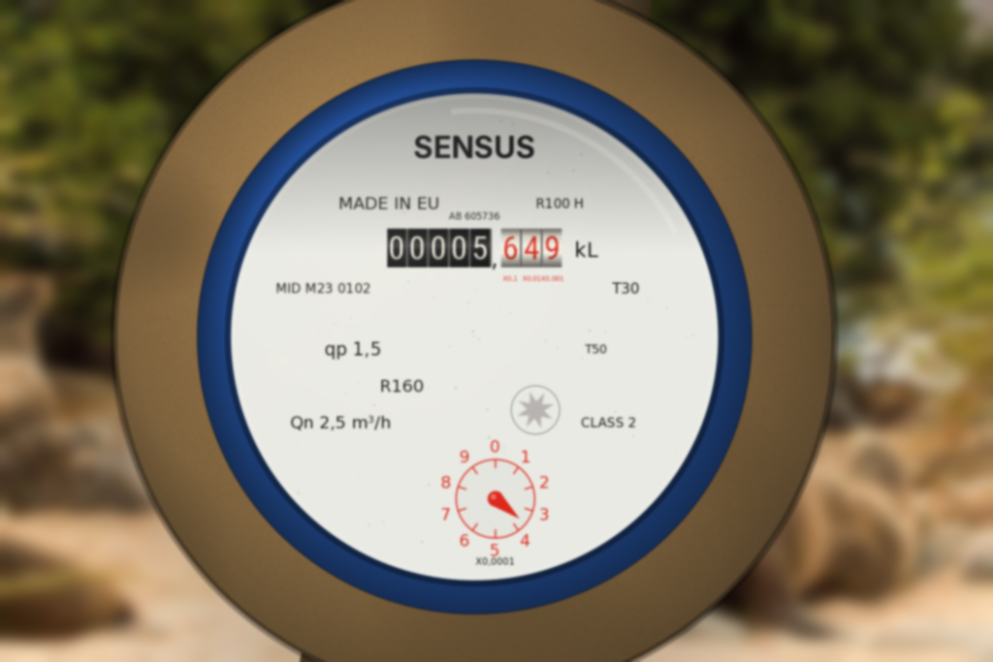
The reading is 5.6493 kL
